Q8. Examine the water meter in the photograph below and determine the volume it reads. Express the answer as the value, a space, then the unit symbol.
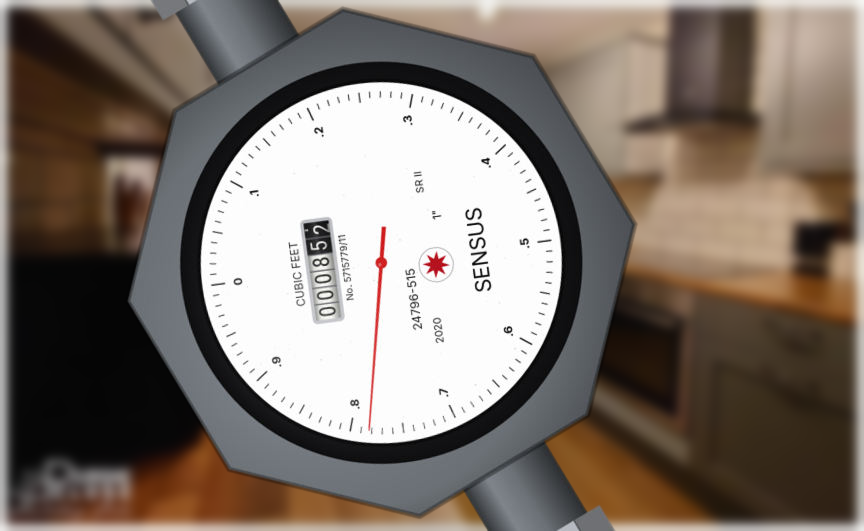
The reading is 851.78 ft³
